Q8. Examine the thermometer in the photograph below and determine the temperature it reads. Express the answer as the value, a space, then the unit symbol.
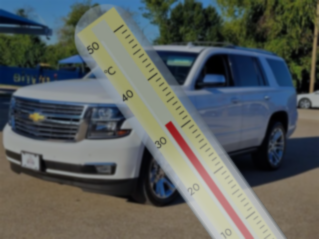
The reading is 32 °C
